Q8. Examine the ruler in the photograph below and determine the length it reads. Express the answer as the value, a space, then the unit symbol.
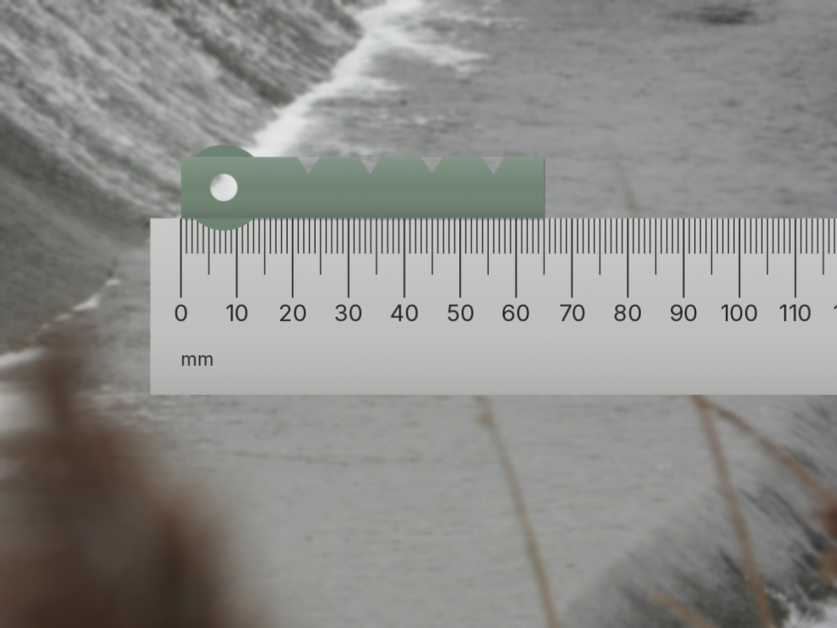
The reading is 65 mm
